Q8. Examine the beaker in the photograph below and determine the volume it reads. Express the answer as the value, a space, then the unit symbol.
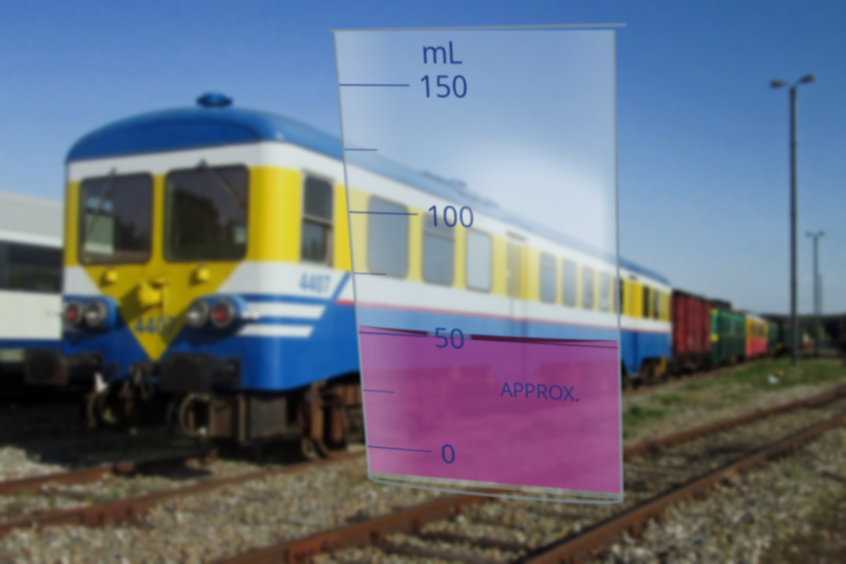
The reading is 50 mL
